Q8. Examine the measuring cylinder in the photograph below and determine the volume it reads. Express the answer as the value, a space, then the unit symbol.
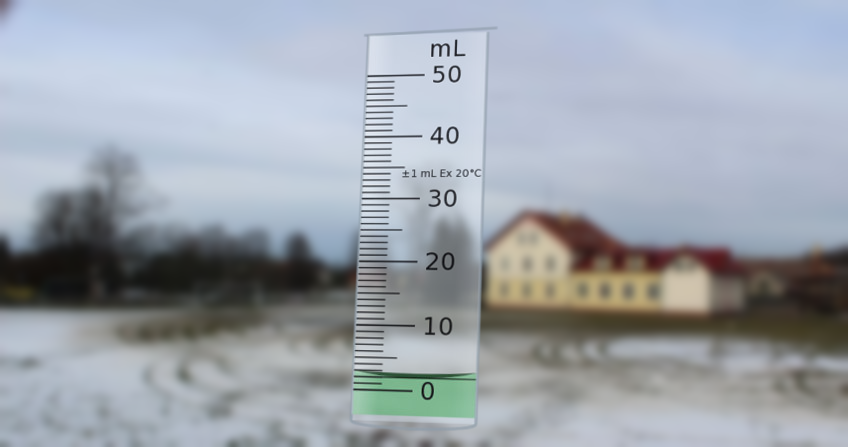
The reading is 2 mL
